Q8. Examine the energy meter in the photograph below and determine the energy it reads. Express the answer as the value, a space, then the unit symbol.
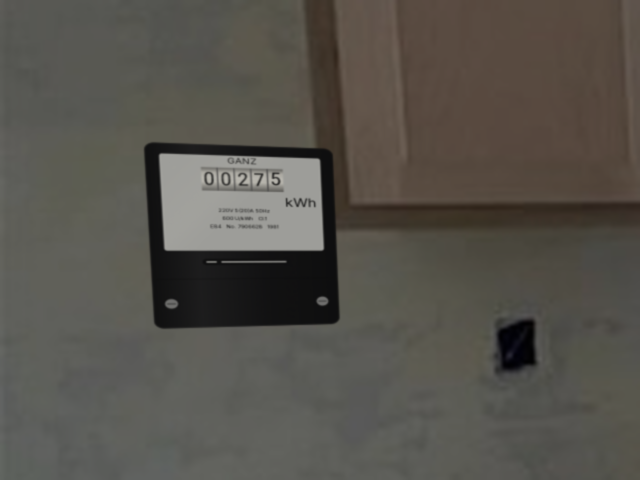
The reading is 275 kWh
